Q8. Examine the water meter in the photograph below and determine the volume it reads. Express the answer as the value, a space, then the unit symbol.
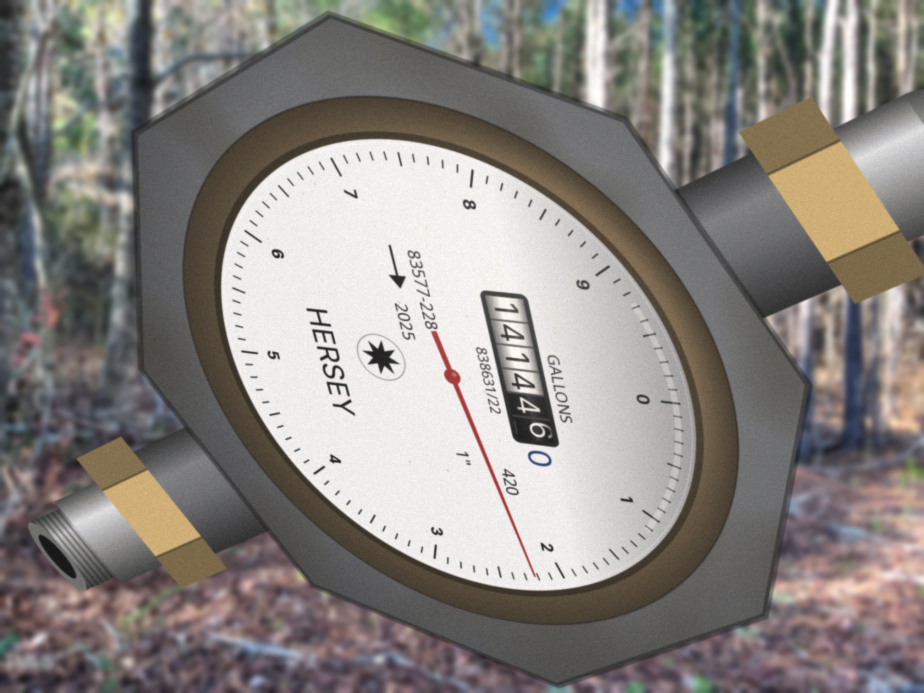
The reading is 1414462.2 gal
